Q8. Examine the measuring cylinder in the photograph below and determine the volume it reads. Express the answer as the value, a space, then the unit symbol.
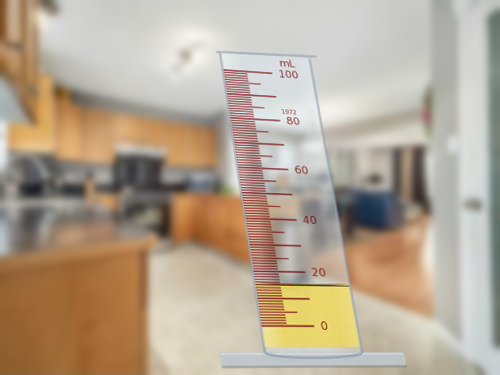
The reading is 15 mL
